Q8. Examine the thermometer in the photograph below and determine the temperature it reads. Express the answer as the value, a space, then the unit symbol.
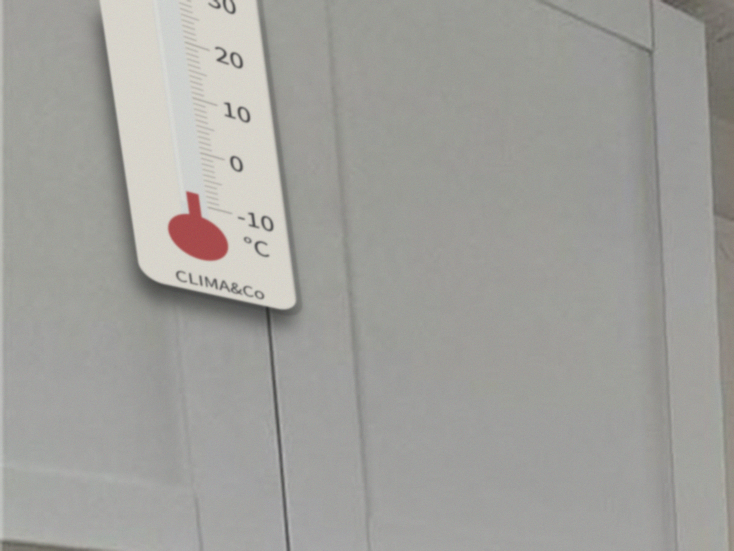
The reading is -8 °C
